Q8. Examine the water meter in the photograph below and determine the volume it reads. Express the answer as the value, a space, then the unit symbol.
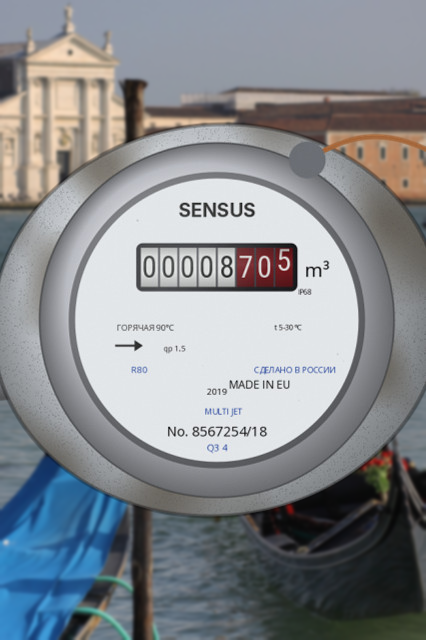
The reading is 8.705 m³
